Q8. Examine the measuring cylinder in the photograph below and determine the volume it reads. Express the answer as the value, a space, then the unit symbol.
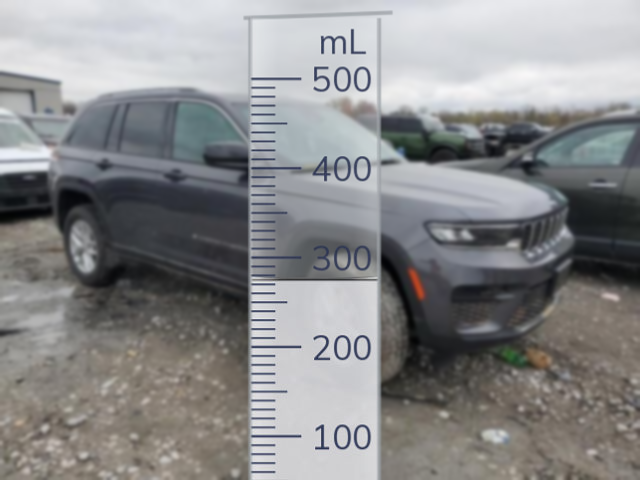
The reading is 275 mL
